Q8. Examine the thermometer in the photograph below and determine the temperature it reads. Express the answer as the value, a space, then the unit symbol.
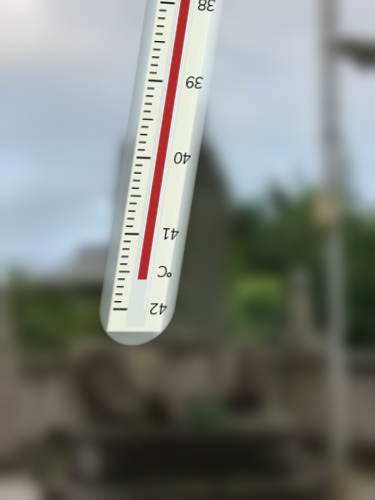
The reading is 41.6 °C
